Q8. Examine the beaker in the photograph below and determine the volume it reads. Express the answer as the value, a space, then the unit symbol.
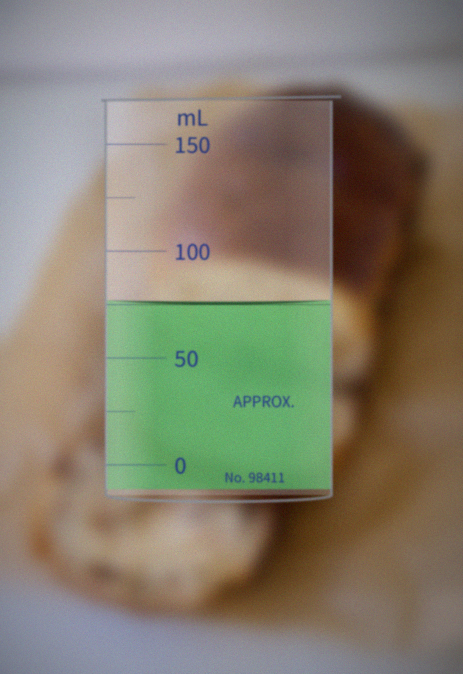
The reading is 75 mL
